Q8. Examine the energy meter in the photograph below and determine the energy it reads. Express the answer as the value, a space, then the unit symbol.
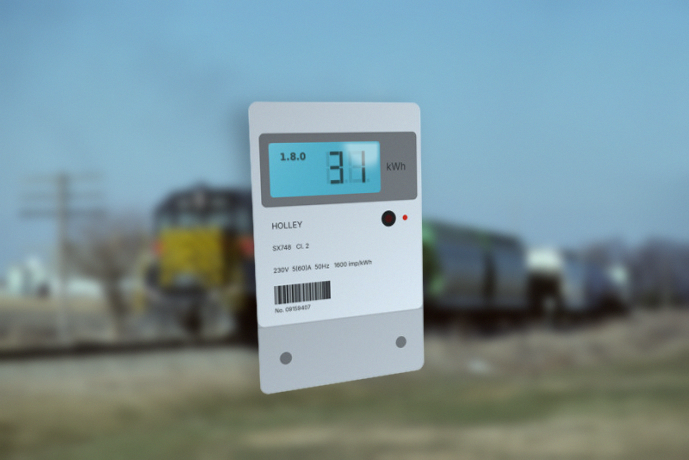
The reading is 31 kWh
